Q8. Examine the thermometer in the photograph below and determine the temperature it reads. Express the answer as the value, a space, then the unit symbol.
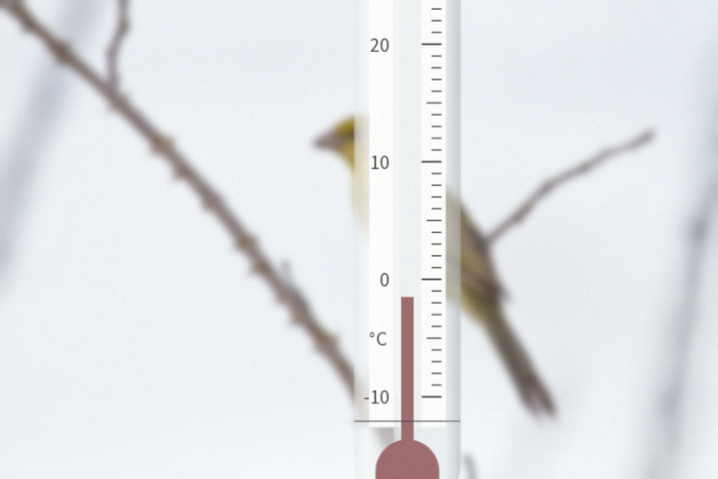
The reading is -1.5 °C
